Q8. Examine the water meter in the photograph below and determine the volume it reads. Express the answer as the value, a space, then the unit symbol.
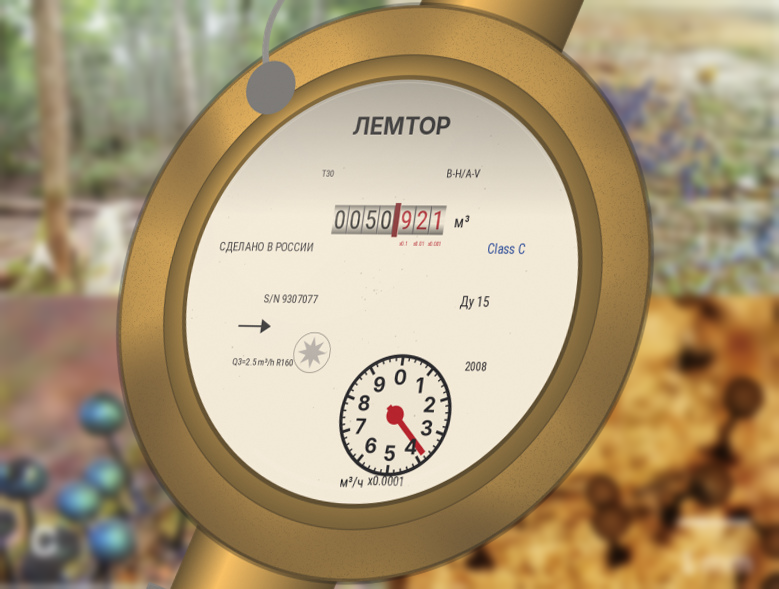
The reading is 50.9213 m³
